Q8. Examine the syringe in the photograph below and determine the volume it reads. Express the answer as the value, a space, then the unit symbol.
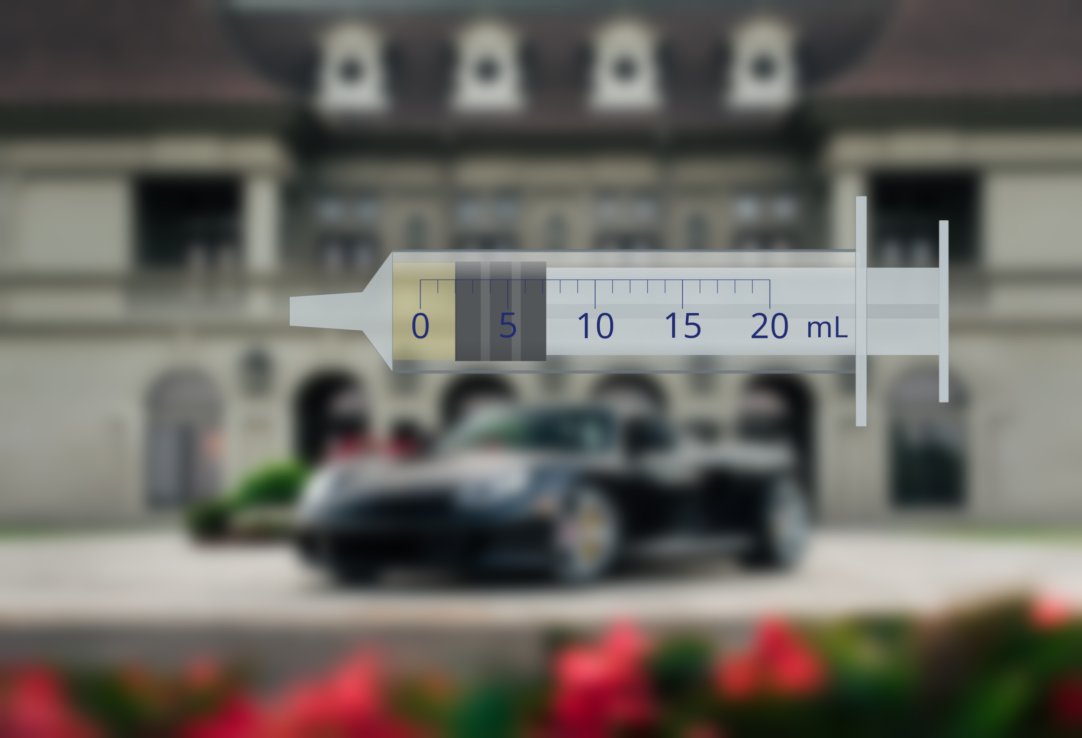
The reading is 2 mL
